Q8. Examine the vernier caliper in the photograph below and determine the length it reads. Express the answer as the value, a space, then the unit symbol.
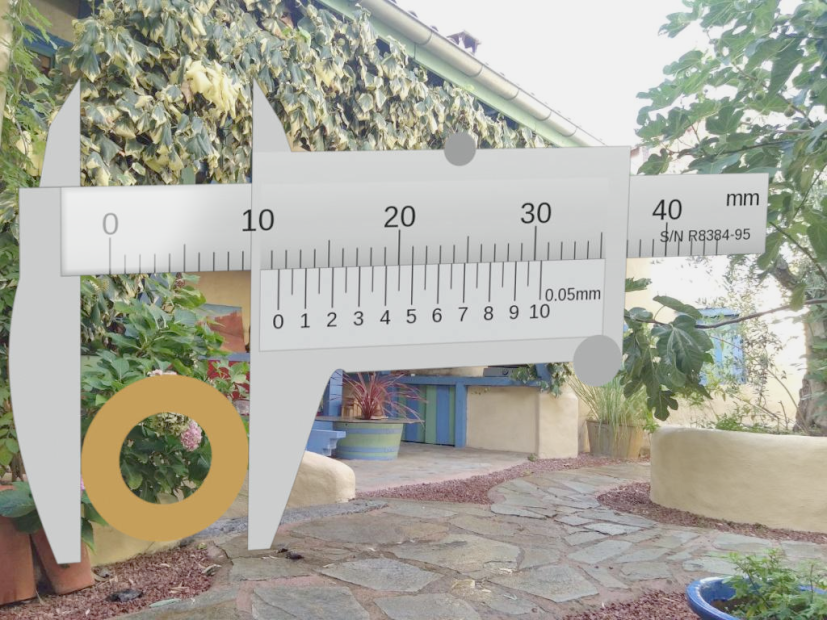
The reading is 11.5 mm
